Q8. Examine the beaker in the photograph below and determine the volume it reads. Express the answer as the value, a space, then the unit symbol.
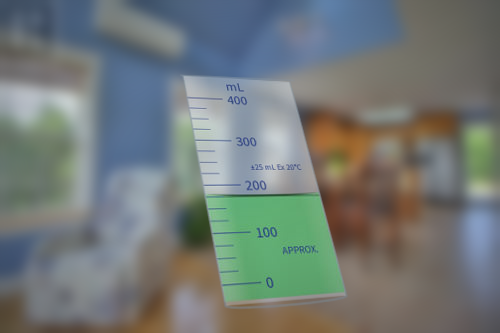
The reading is 175 mL
